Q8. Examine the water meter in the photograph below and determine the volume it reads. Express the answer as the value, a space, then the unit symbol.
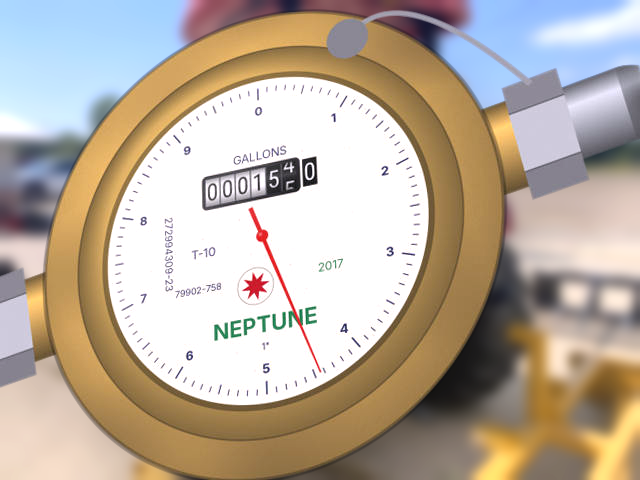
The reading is 1544.4 gal
